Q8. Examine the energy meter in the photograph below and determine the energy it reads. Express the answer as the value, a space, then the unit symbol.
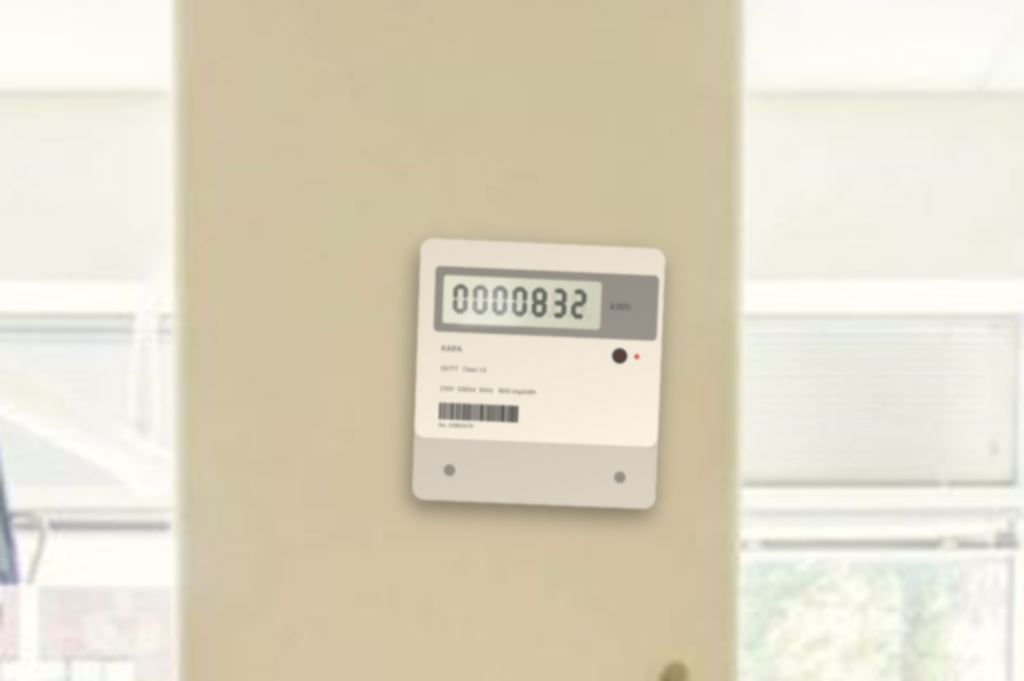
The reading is 832 kWh
